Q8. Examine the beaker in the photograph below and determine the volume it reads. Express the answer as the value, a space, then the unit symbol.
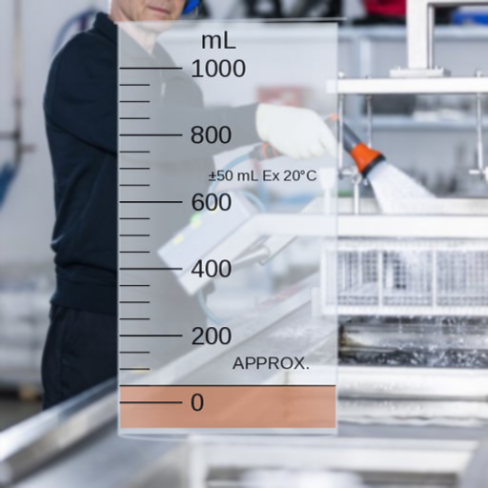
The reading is 50 mL
